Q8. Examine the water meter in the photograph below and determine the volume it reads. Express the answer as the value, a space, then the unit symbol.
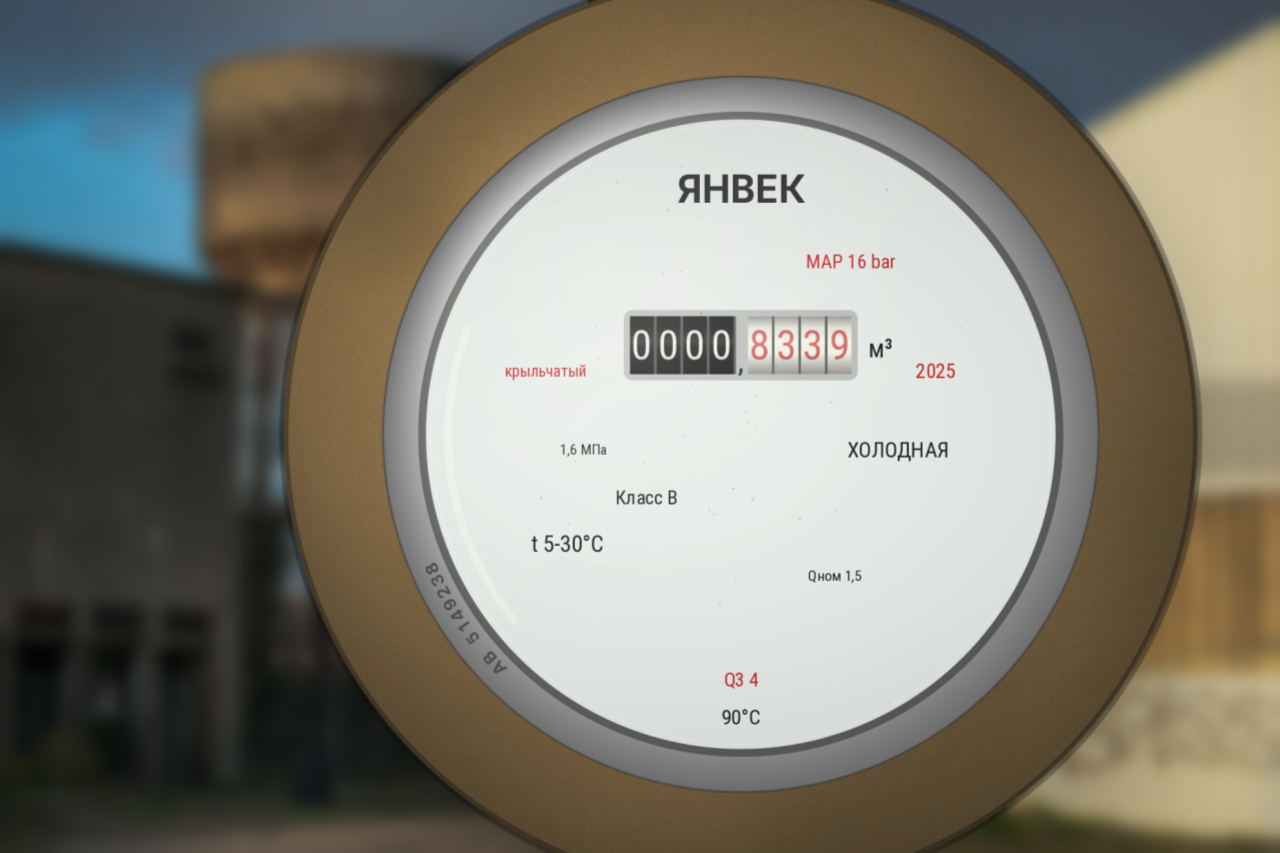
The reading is 0.8339 m³
